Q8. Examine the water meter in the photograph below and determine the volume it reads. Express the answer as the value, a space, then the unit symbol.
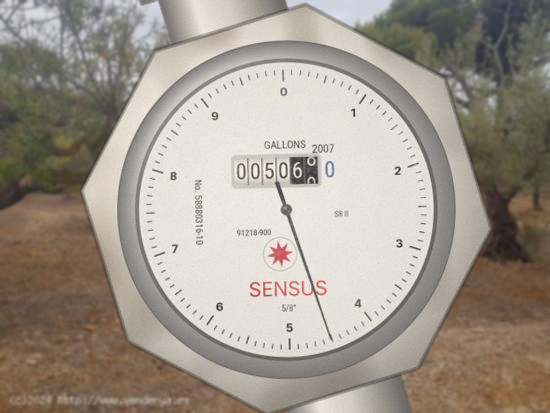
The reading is 50684.5 gal
